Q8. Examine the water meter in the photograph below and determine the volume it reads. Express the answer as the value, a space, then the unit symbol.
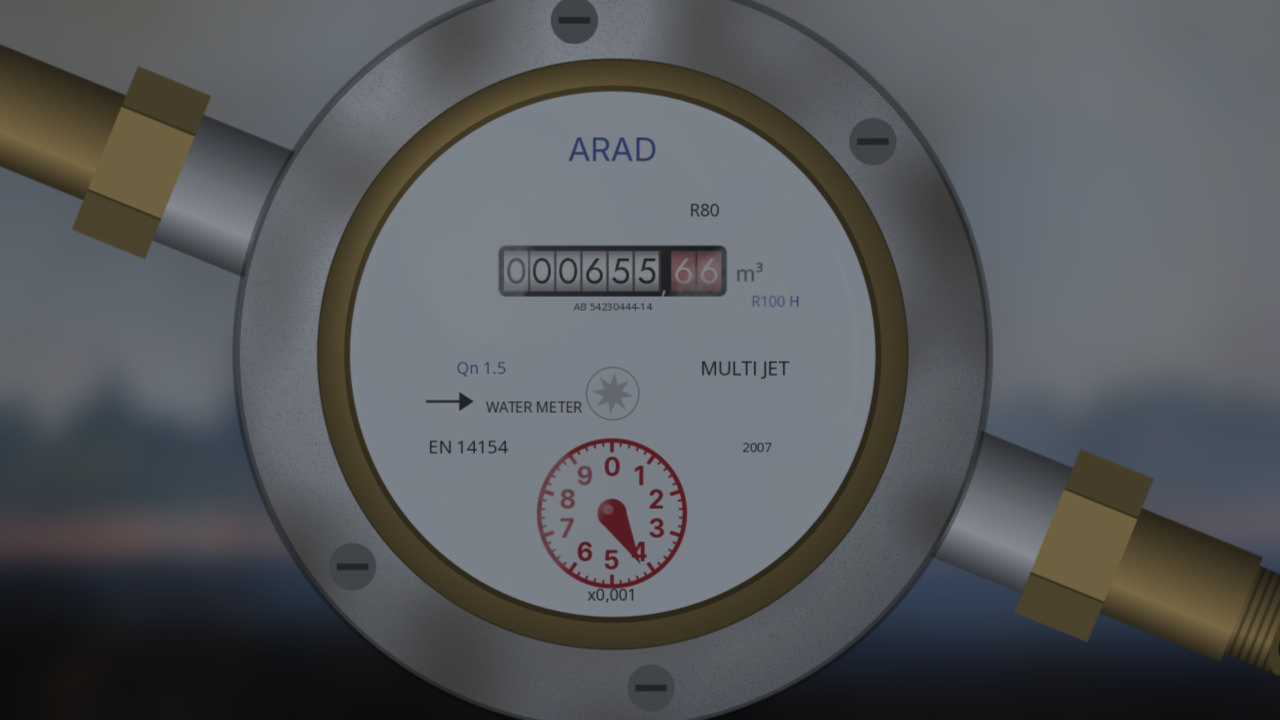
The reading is 655.664 m³
